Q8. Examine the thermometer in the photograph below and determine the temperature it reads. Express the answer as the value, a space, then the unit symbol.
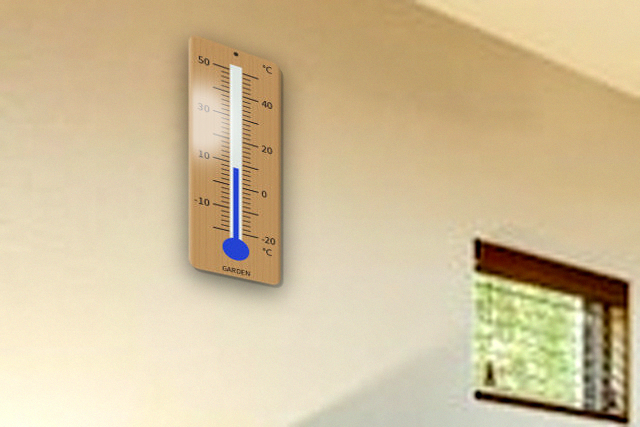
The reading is 8 °C
